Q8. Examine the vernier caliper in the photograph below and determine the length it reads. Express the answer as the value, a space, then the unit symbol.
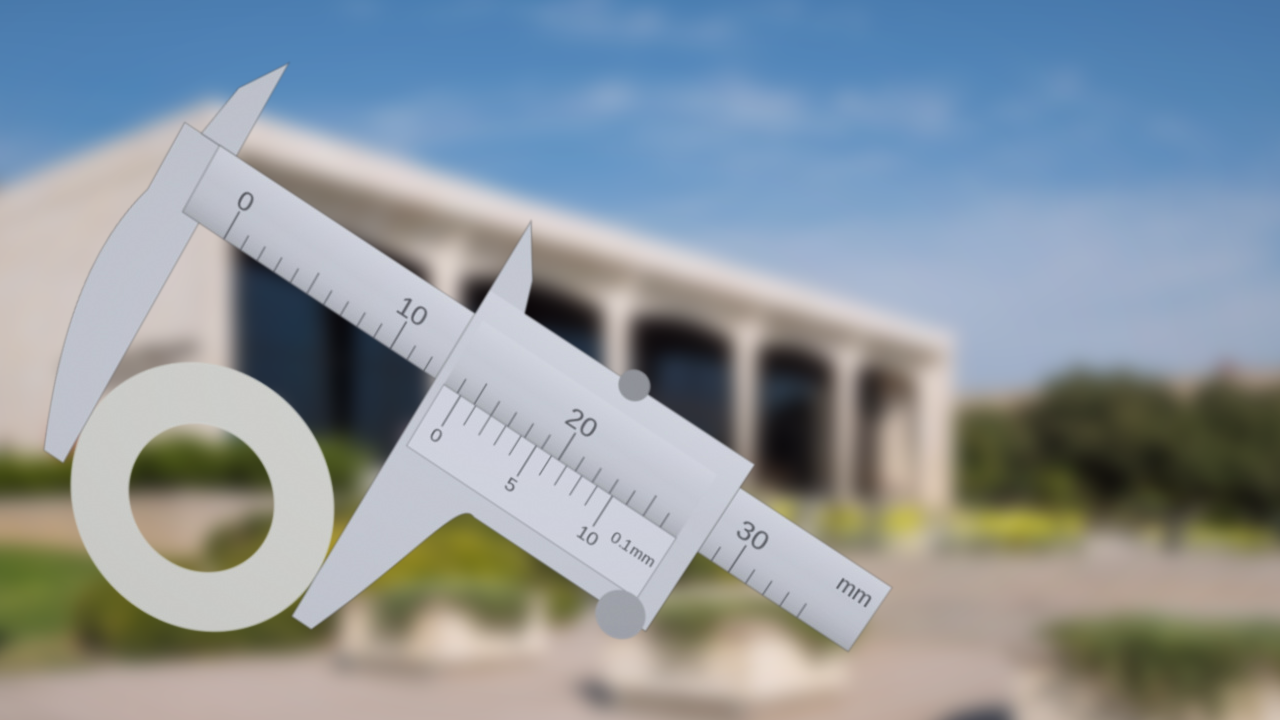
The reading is 14.2 mm
